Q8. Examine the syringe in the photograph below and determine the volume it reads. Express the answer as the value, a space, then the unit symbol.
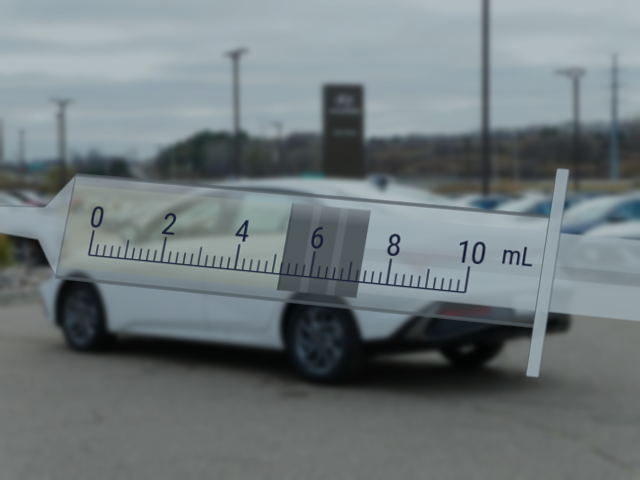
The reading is 5.2 mL
